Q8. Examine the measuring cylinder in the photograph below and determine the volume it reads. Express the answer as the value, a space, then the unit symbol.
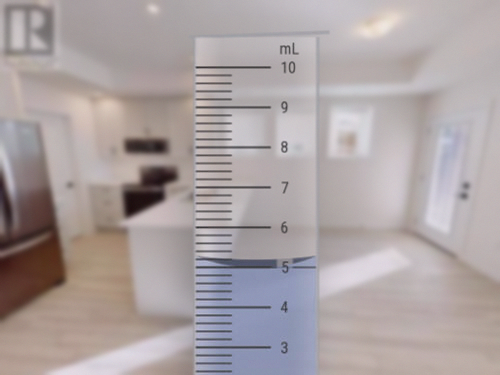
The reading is 5 mL
